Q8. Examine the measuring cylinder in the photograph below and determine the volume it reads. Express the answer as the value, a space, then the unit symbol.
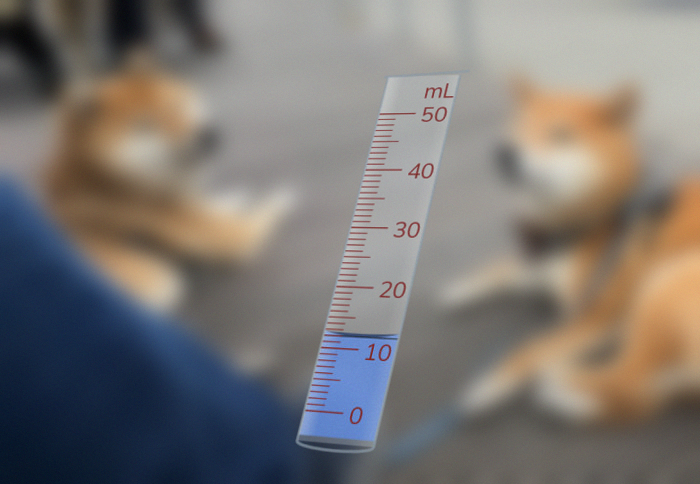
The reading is 12 mL
